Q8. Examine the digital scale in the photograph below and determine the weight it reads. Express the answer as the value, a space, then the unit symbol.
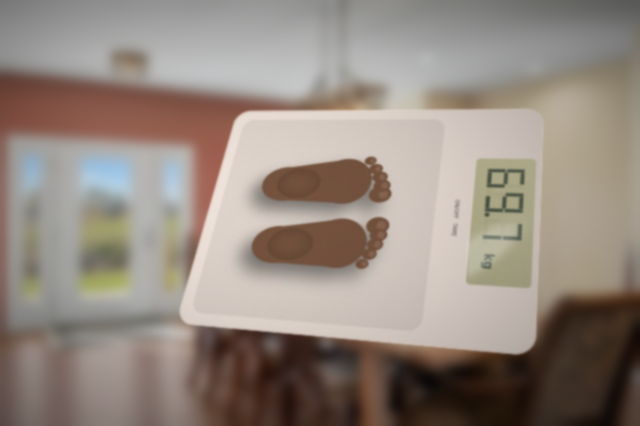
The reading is 69.7 kg
